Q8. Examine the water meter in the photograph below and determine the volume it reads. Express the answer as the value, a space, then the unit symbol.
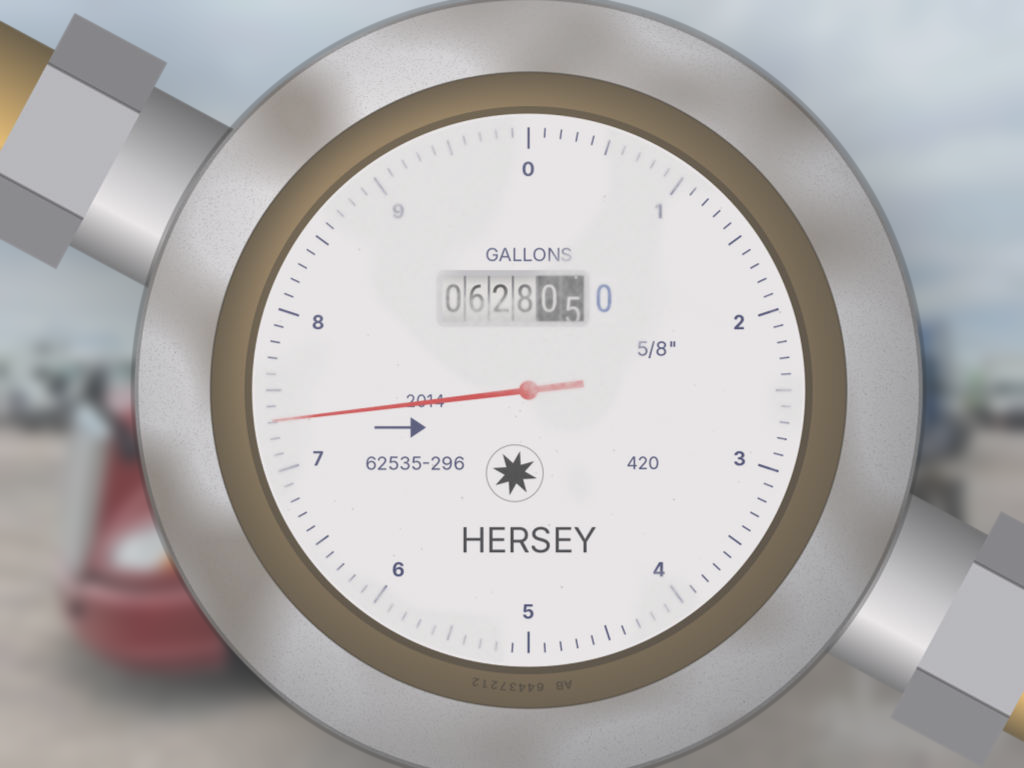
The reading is 628047.3 gal
